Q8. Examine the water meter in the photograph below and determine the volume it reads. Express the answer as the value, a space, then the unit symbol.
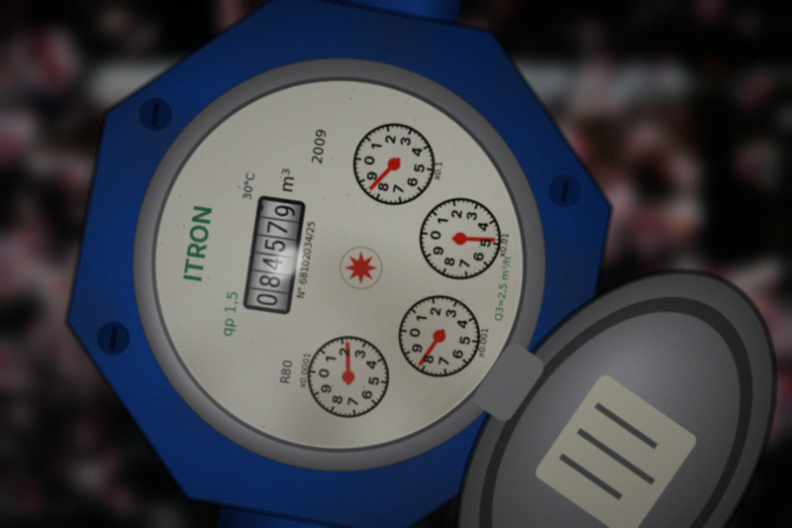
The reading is 84578.8482 m³
